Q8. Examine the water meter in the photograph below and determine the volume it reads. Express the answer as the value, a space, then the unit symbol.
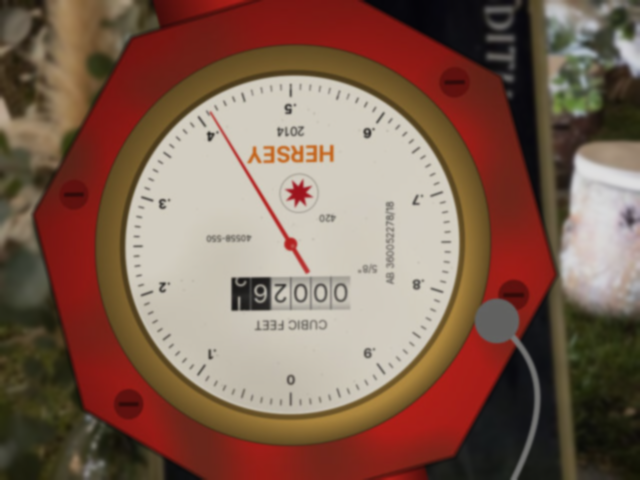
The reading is 261.41 ft³
